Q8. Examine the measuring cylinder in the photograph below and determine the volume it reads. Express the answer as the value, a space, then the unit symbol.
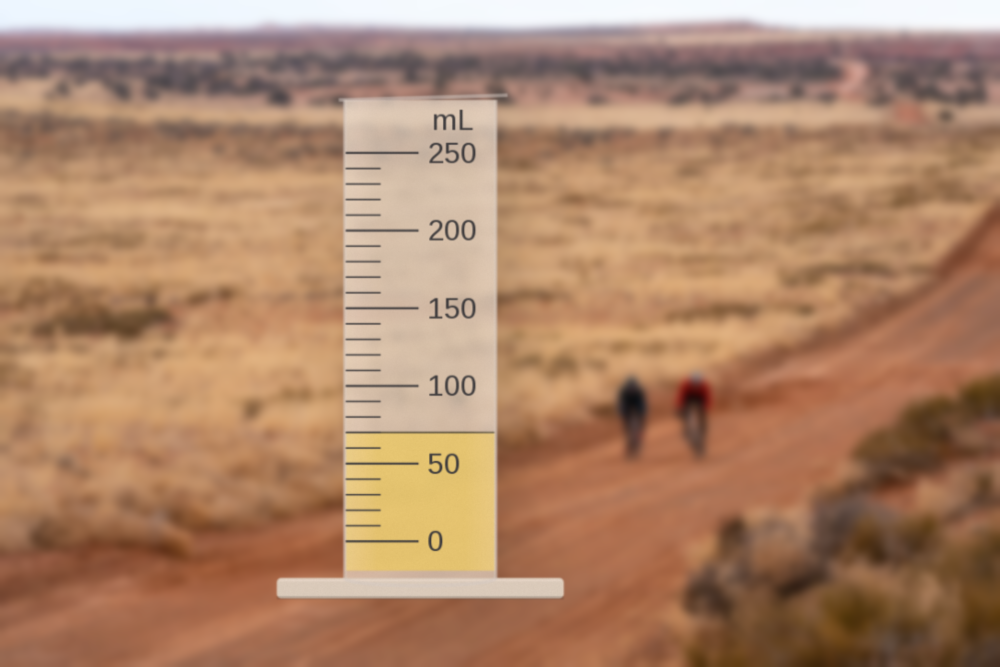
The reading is 70 mL
